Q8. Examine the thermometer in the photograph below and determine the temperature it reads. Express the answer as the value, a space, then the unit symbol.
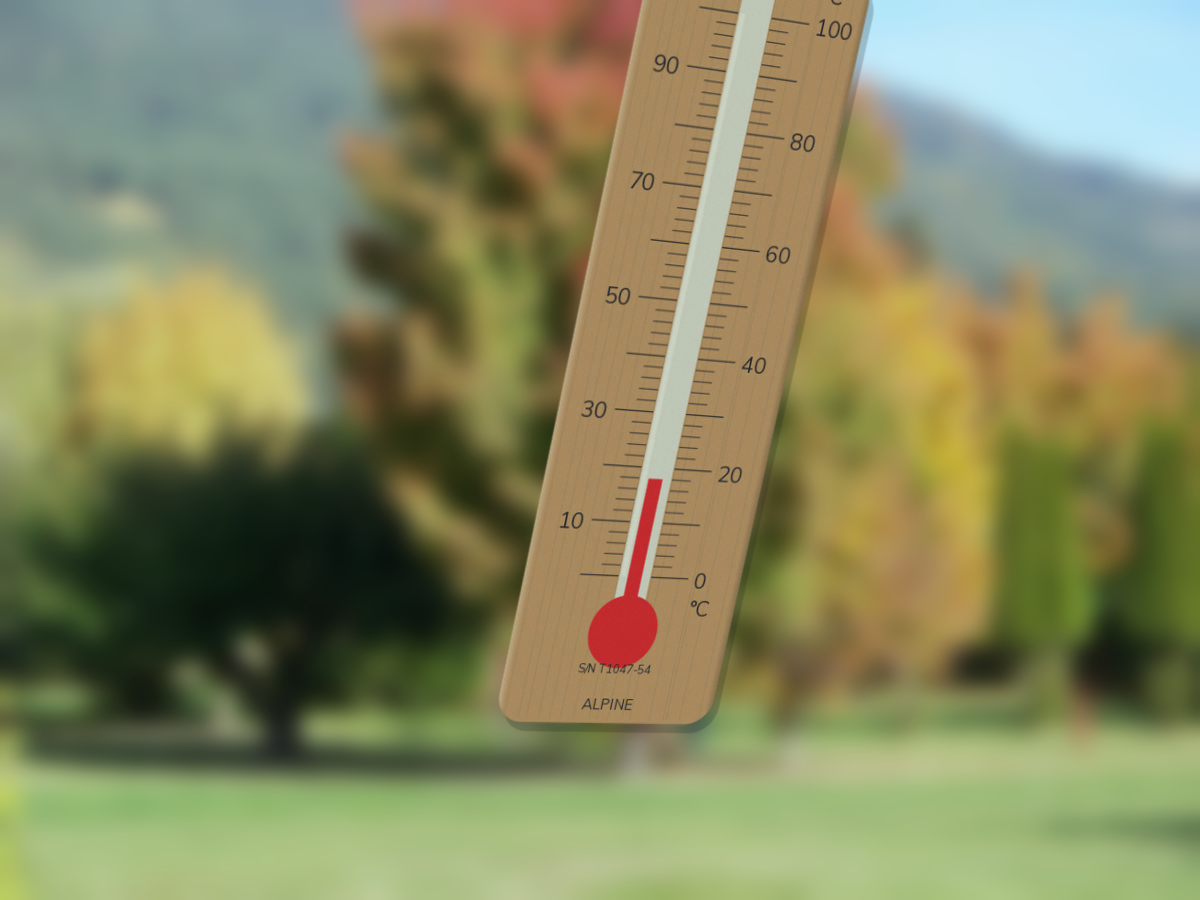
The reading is 18 °C
